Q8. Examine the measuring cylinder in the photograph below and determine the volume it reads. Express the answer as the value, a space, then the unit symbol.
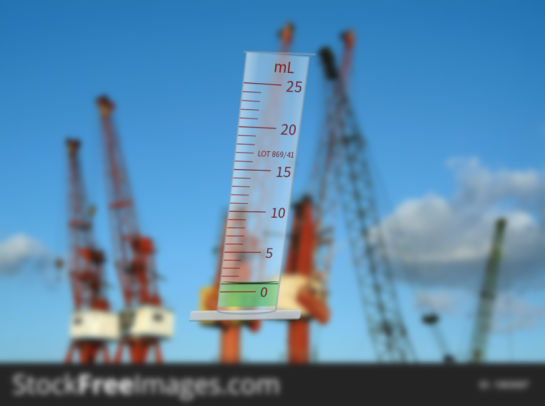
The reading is 1 mL
